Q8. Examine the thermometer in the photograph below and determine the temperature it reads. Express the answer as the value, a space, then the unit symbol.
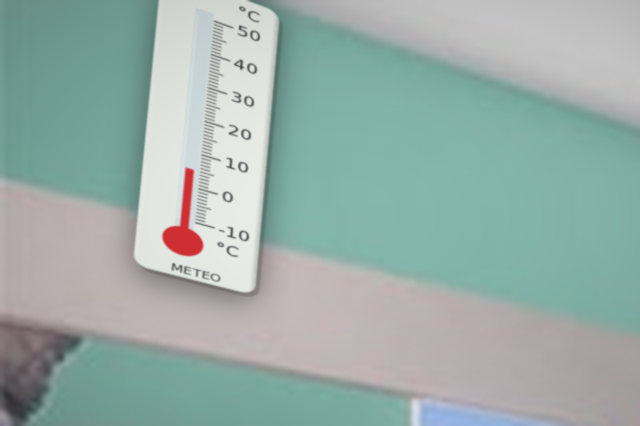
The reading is 5 °C
